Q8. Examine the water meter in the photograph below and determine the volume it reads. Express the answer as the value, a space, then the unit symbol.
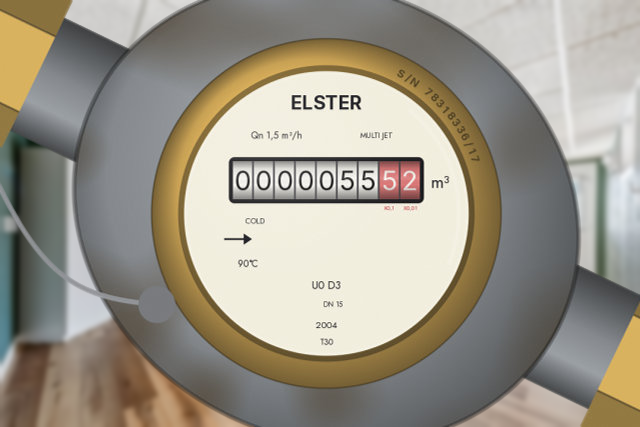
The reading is 55.52 m³
